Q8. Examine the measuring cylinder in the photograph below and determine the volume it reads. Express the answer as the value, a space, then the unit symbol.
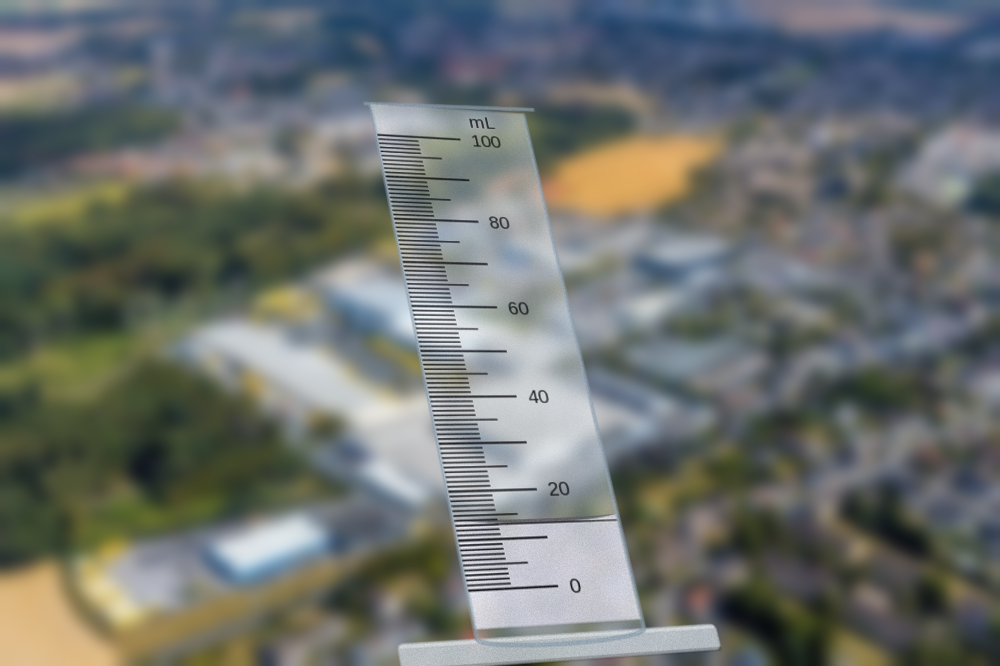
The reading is 13 mL
